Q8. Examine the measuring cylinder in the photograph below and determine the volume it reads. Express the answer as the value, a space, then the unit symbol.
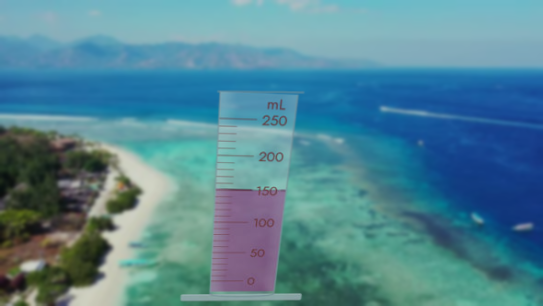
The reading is 150 mL
